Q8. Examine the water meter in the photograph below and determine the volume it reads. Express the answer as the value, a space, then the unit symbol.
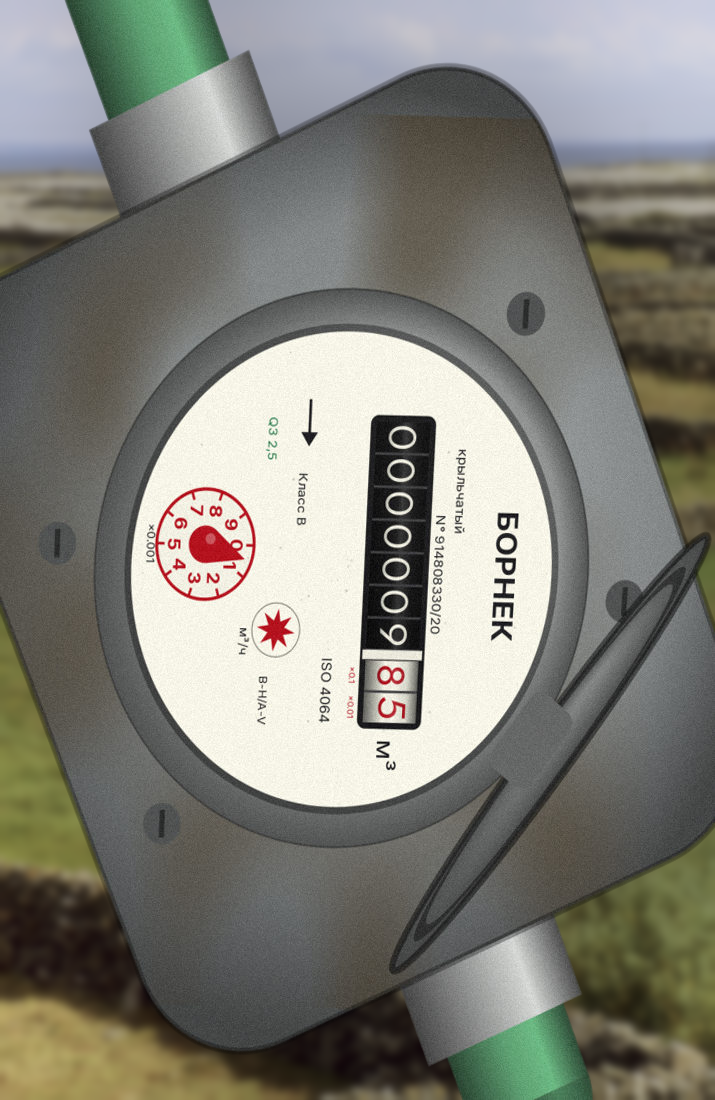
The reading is 9.850 m³
